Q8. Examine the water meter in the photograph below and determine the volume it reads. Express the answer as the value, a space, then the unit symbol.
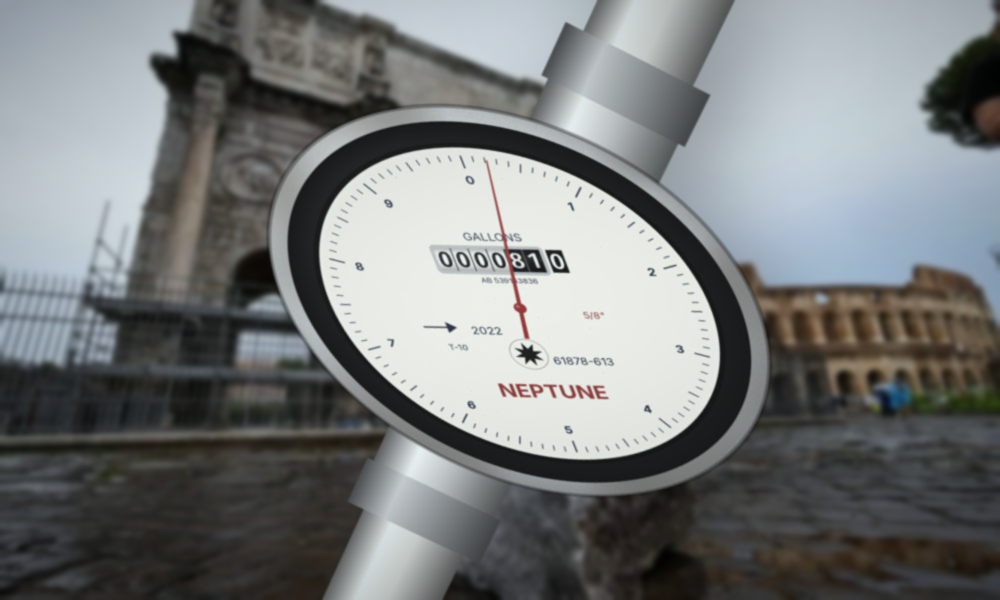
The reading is 810.2 gal
